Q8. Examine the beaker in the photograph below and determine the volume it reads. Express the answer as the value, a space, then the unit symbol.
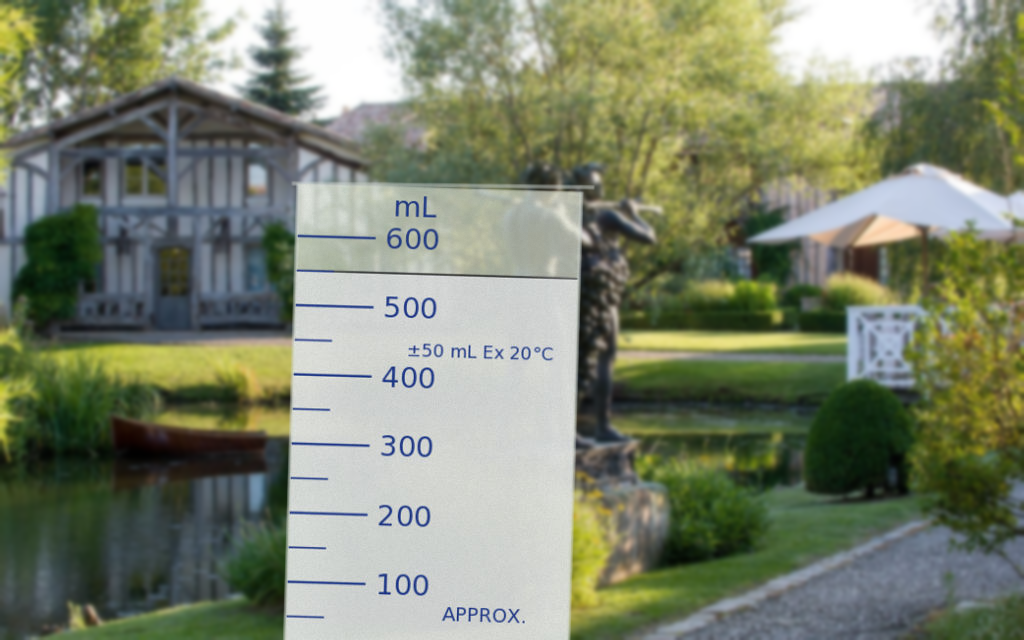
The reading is 550 mL
